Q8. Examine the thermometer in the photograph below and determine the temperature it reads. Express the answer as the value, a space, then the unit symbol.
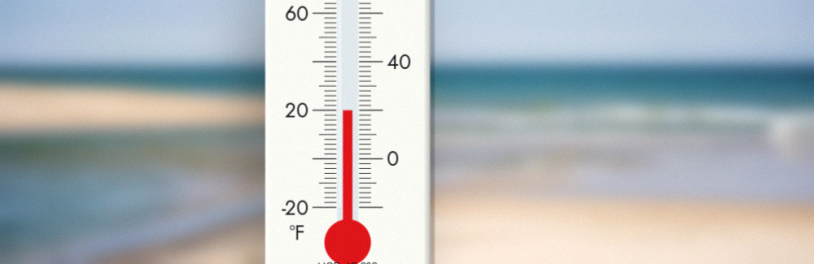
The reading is 20 °F
